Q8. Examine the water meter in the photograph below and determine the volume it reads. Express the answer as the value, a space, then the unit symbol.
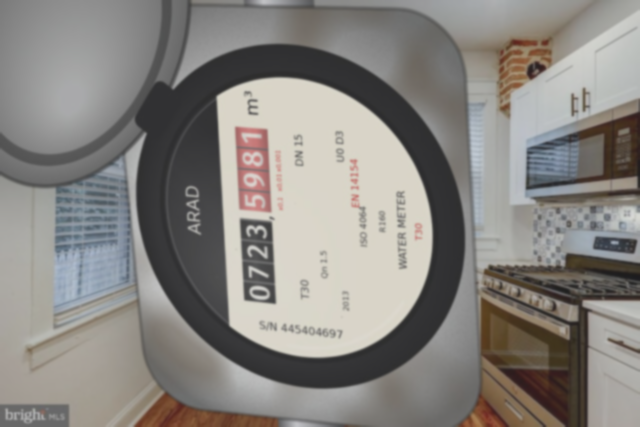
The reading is 723.5981 m³
